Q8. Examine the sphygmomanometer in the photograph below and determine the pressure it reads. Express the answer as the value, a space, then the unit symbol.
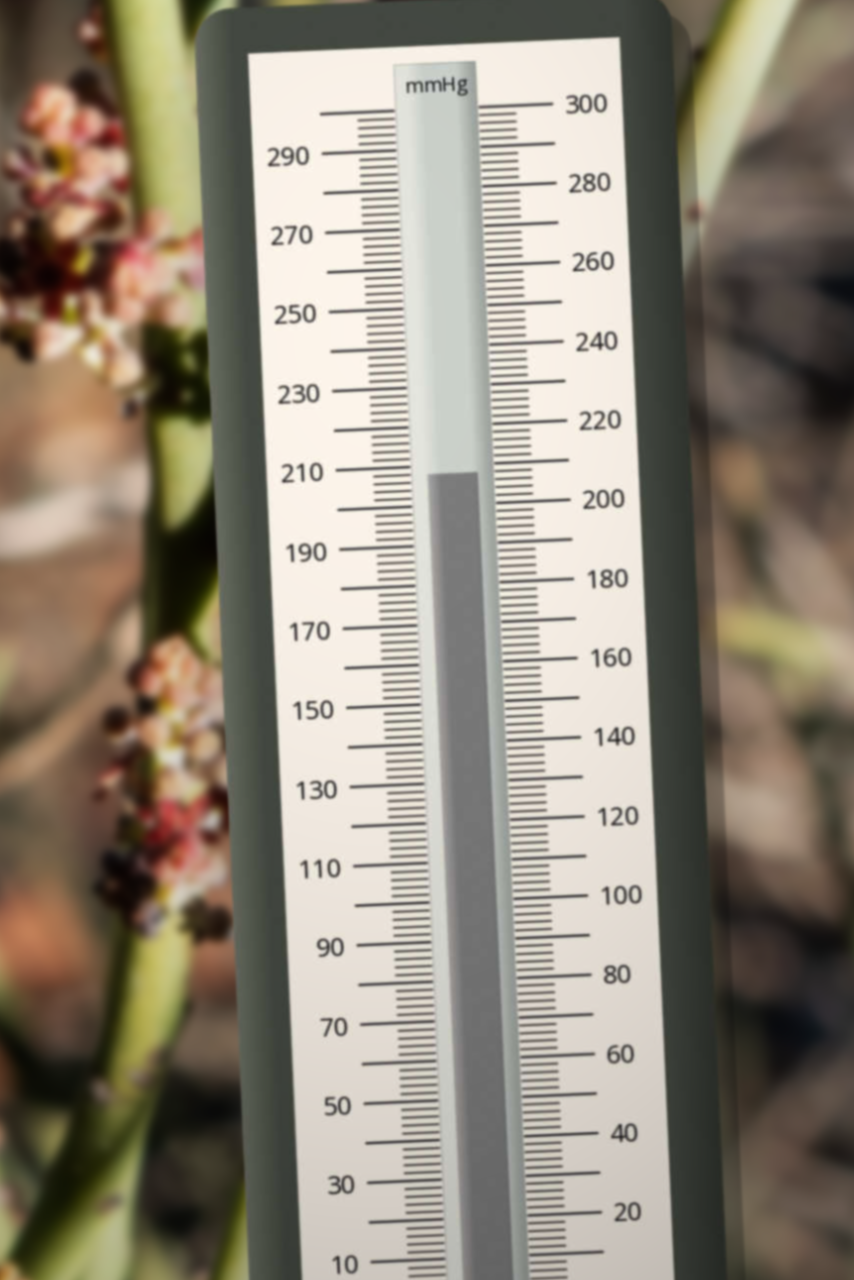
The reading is 208 mmHg
